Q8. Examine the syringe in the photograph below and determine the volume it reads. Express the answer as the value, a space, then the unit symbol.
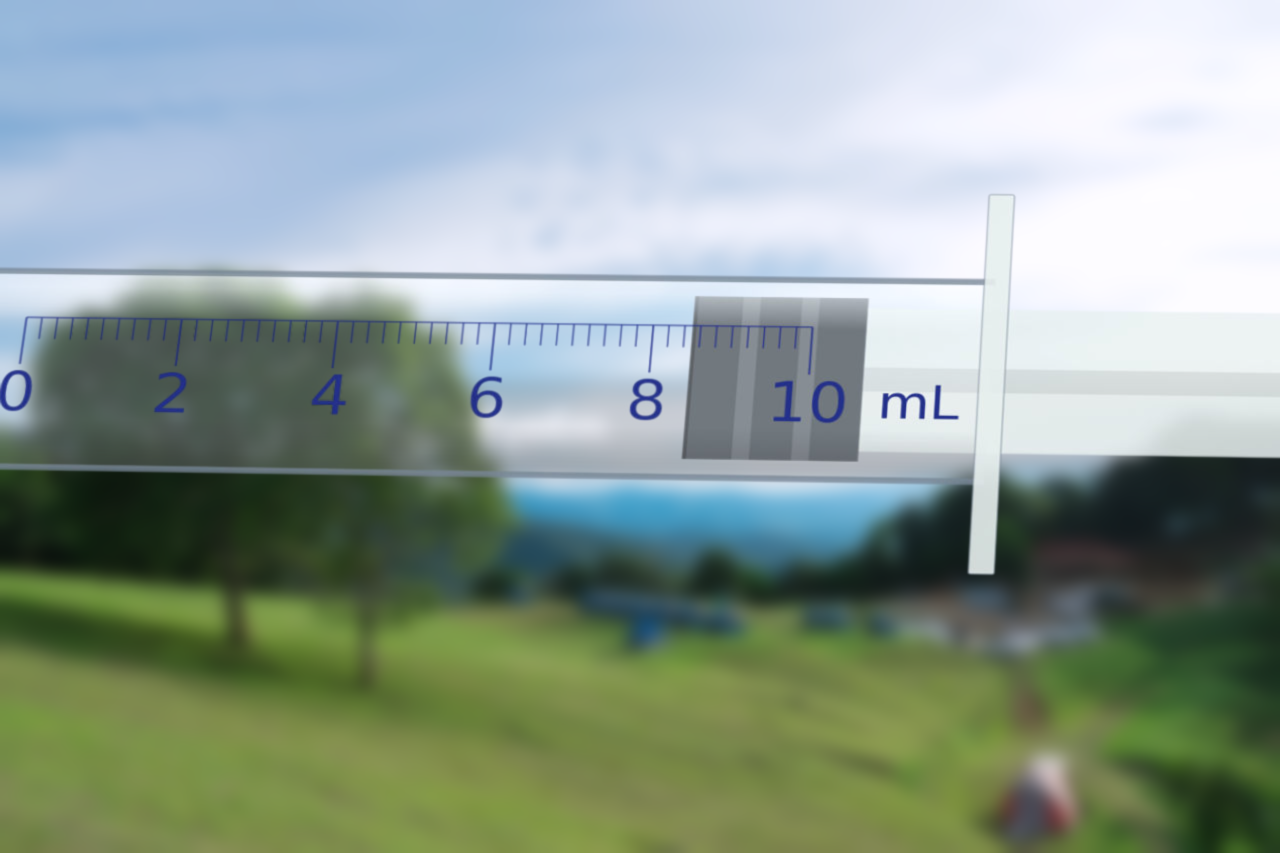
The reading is 8.5 mL
